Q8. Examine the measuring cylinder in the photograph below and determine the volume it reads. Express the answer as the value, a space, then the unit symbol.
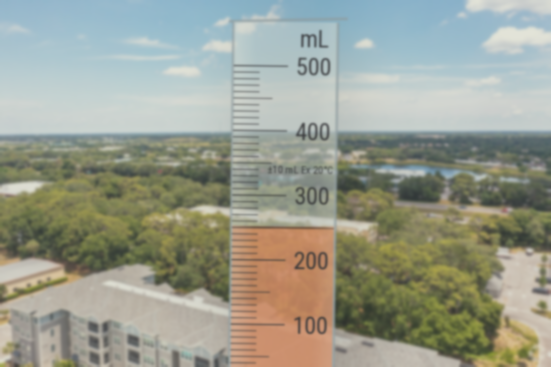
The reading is 250 mL
